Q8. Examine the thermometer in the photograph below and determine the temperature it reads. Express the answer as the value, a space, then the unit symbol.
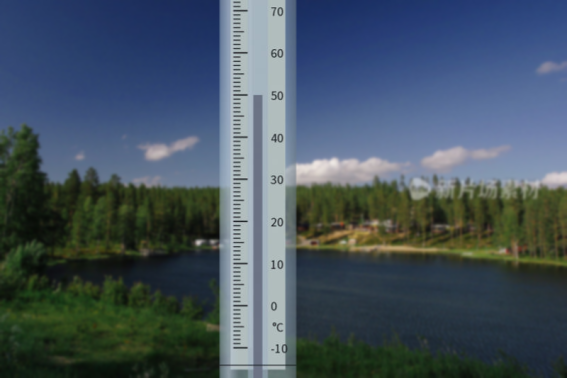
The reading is 50 °C
